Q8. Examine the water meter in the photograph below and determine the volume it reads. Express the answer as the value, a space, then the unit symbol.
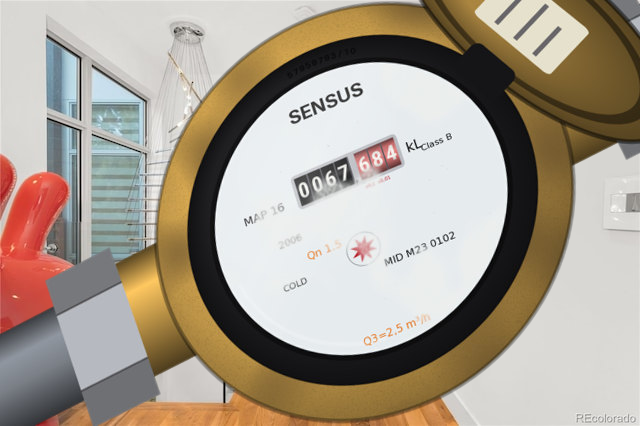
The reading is 67.684 kL
